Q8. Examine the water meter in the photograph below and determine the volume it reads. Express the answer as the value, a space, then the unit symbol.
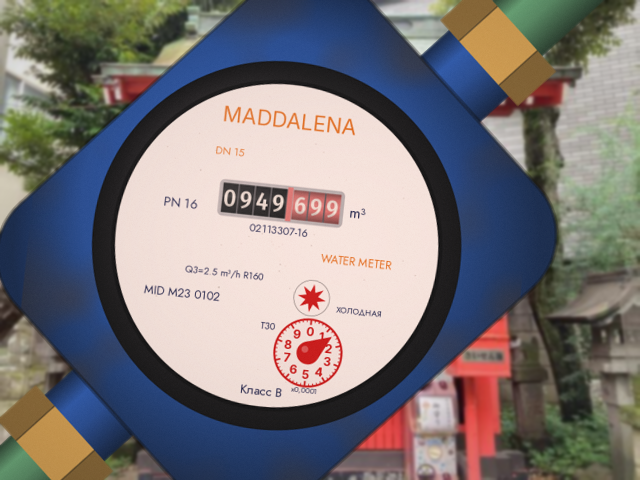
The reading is 949.6991 m³
